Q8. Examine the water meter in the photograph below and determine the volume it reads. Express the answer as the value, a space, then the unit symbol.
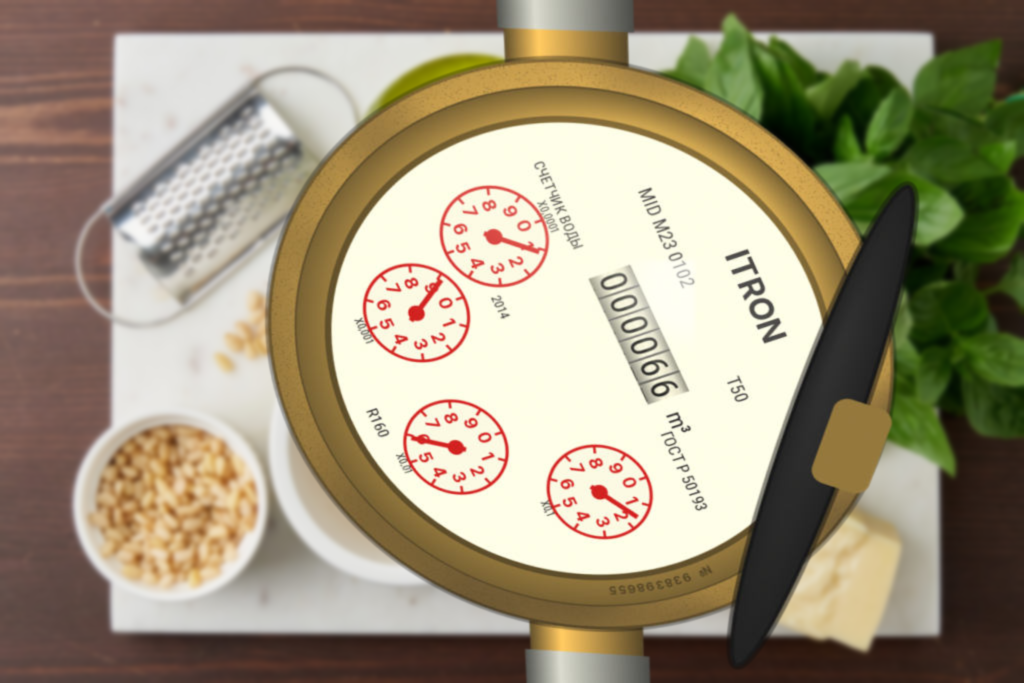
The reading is 66.1591 m³
